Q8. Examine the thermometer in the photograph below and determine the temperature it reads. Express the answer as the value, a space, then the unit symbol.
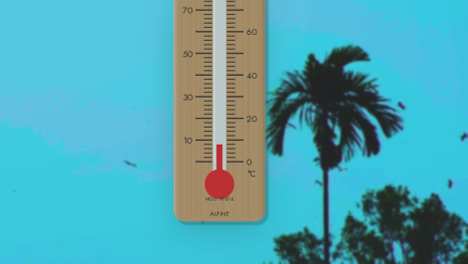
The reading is 8 °C
